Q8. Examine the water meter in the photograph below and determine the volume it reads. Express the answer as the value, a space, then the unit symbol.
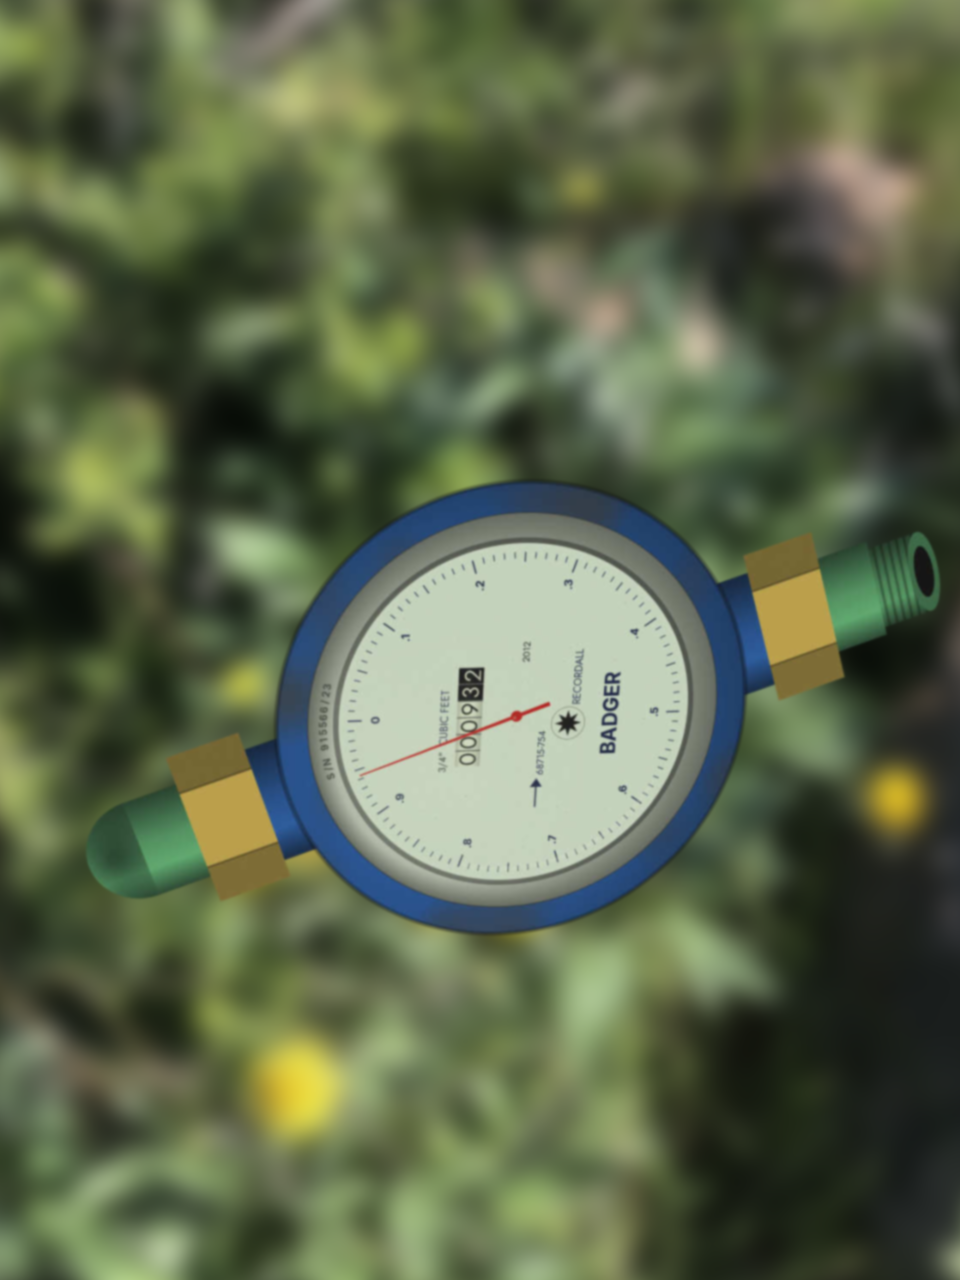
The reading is 931.94 ft³
